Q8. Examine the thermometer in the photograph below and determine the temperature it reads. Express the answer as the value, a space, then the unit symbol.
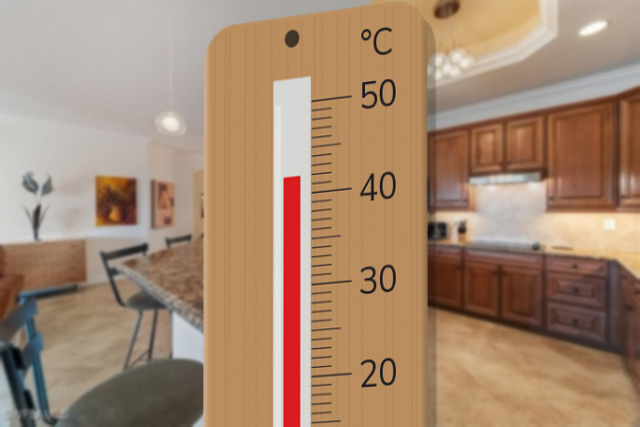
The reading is 42 °C
